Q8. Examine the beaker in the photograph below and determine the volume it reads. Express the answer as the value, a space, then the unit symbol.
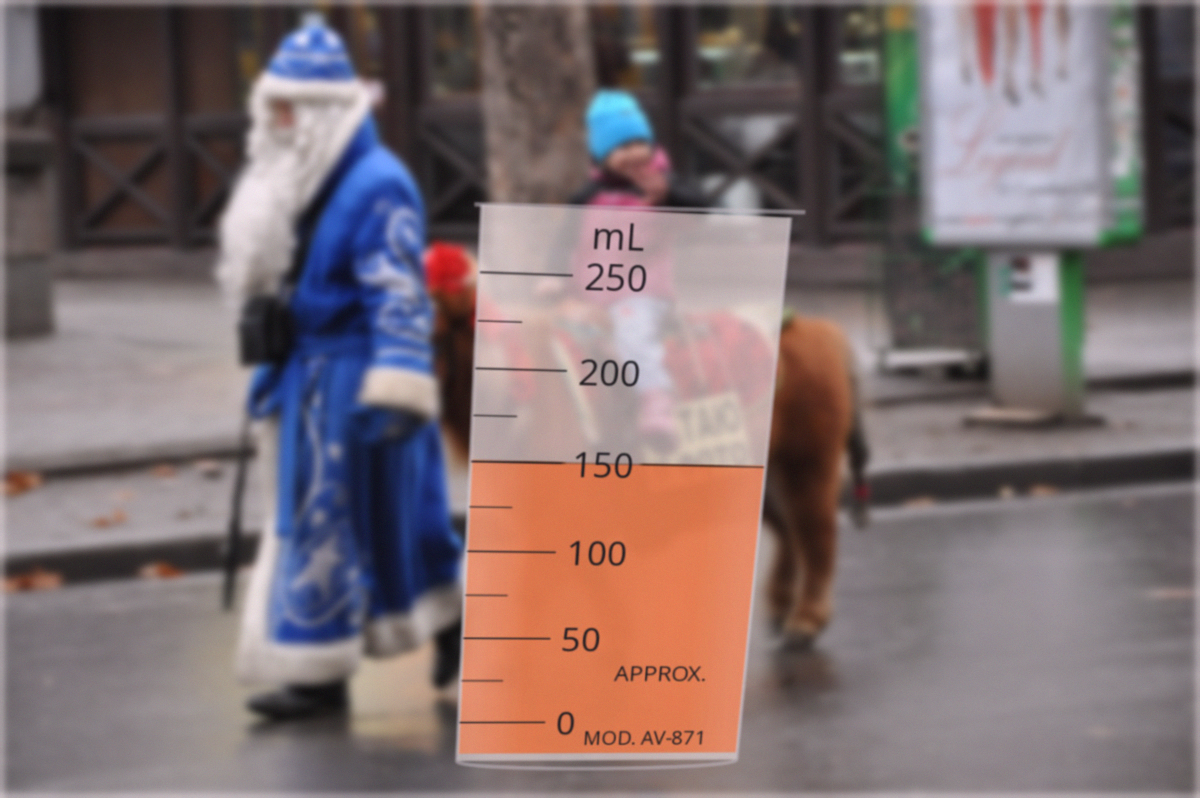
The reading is 150 mL
